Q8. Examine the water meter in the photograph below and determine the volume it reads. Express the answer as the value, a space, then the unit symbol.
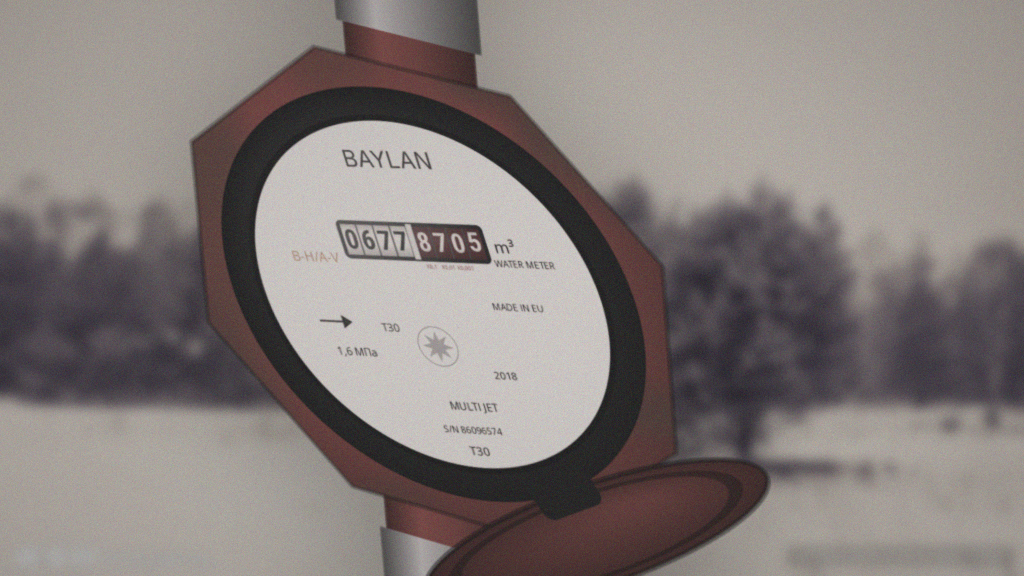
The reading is 677.8705 m³
